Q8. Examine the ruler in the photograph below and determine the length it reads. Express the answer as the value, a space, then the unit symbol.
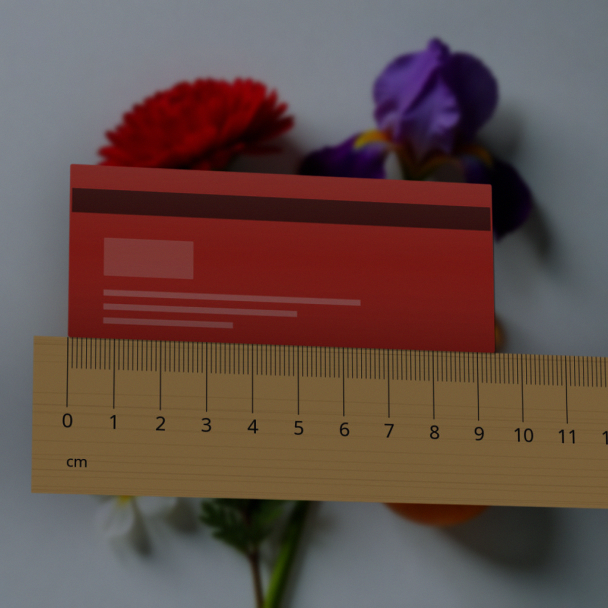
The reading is 9.4 cm
